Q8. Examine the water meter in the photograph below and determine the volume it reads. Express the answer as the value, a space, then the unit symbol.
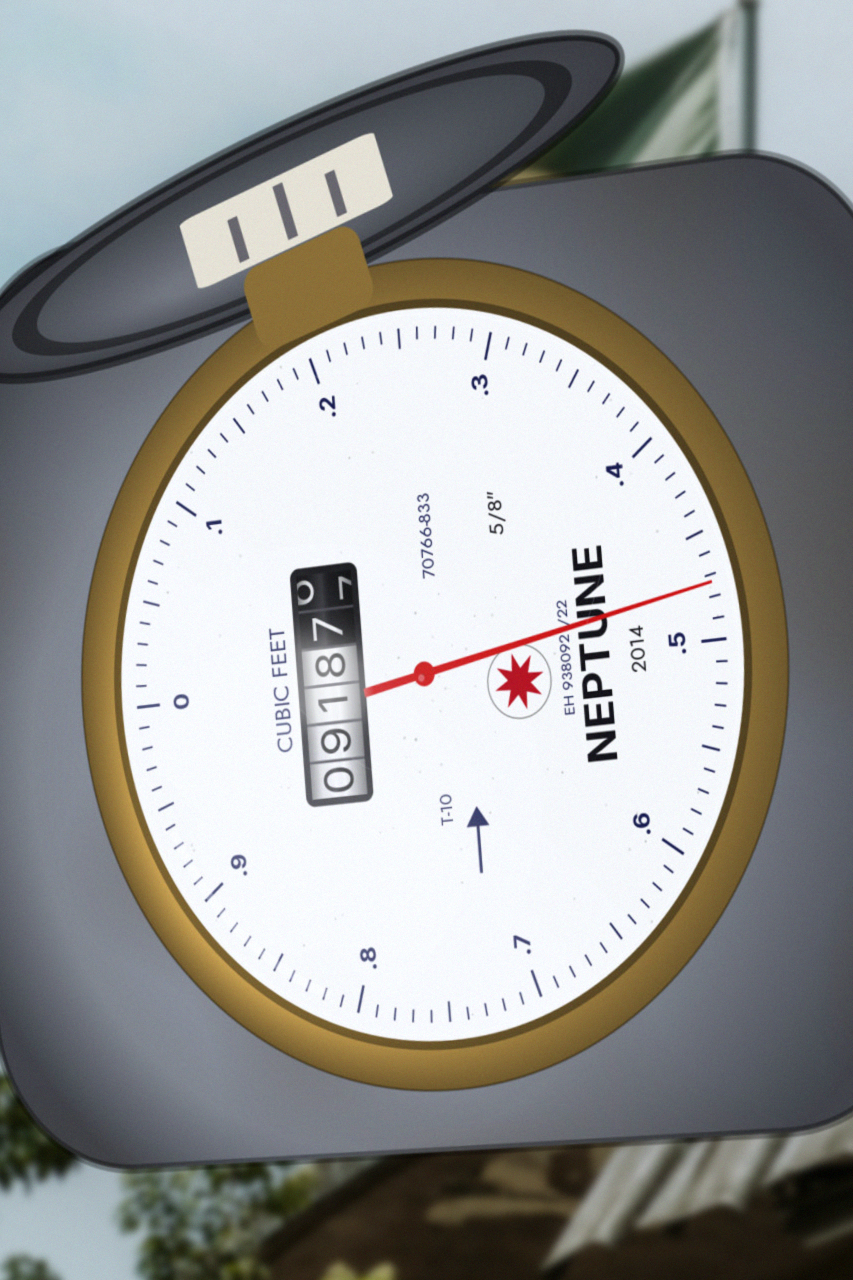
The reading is 91876.47 ft³
